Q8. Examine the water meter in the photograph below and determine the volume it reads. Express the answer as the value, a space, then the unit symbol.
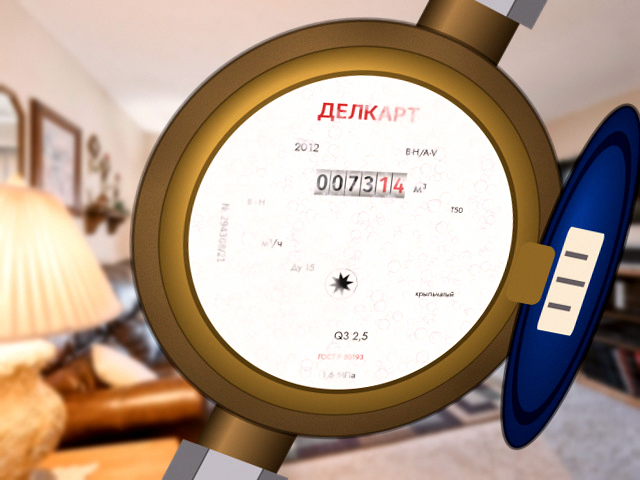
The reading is 73.14 m³
